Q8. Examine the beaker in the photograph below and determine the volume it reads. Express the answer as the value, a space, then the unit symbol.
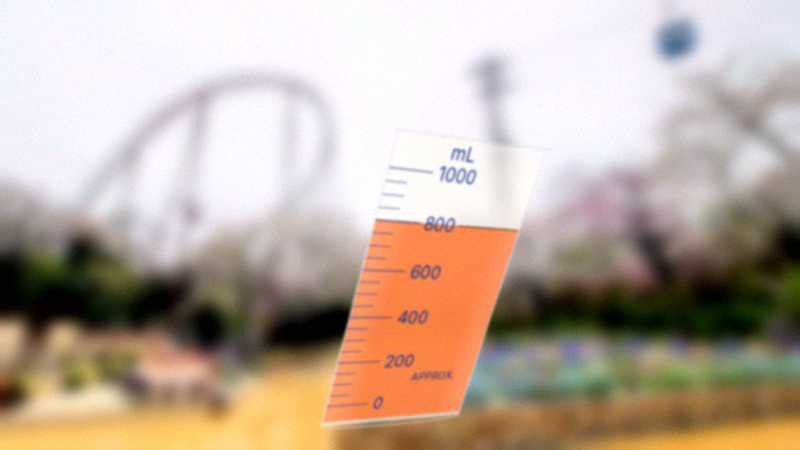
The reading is 800 mL
